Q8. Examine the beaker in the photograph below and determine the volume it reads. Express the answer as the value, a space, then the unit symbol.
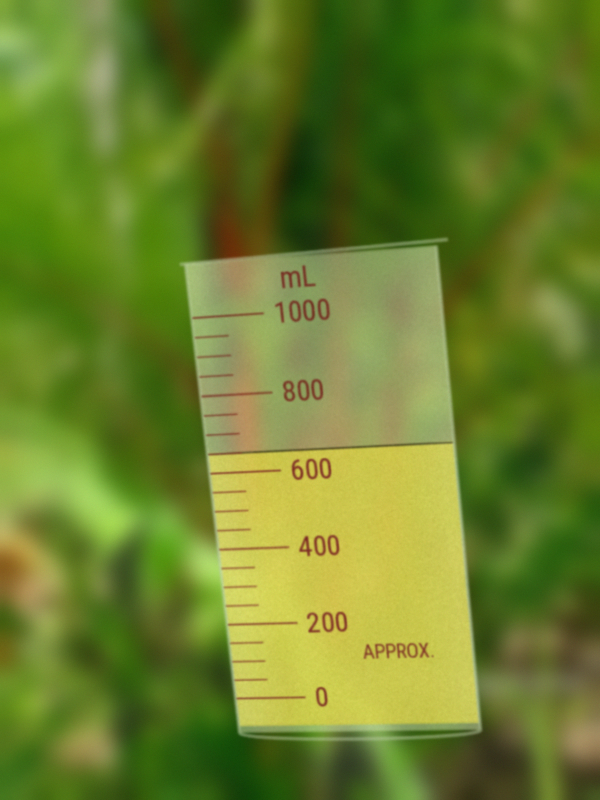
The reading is 650 mL
